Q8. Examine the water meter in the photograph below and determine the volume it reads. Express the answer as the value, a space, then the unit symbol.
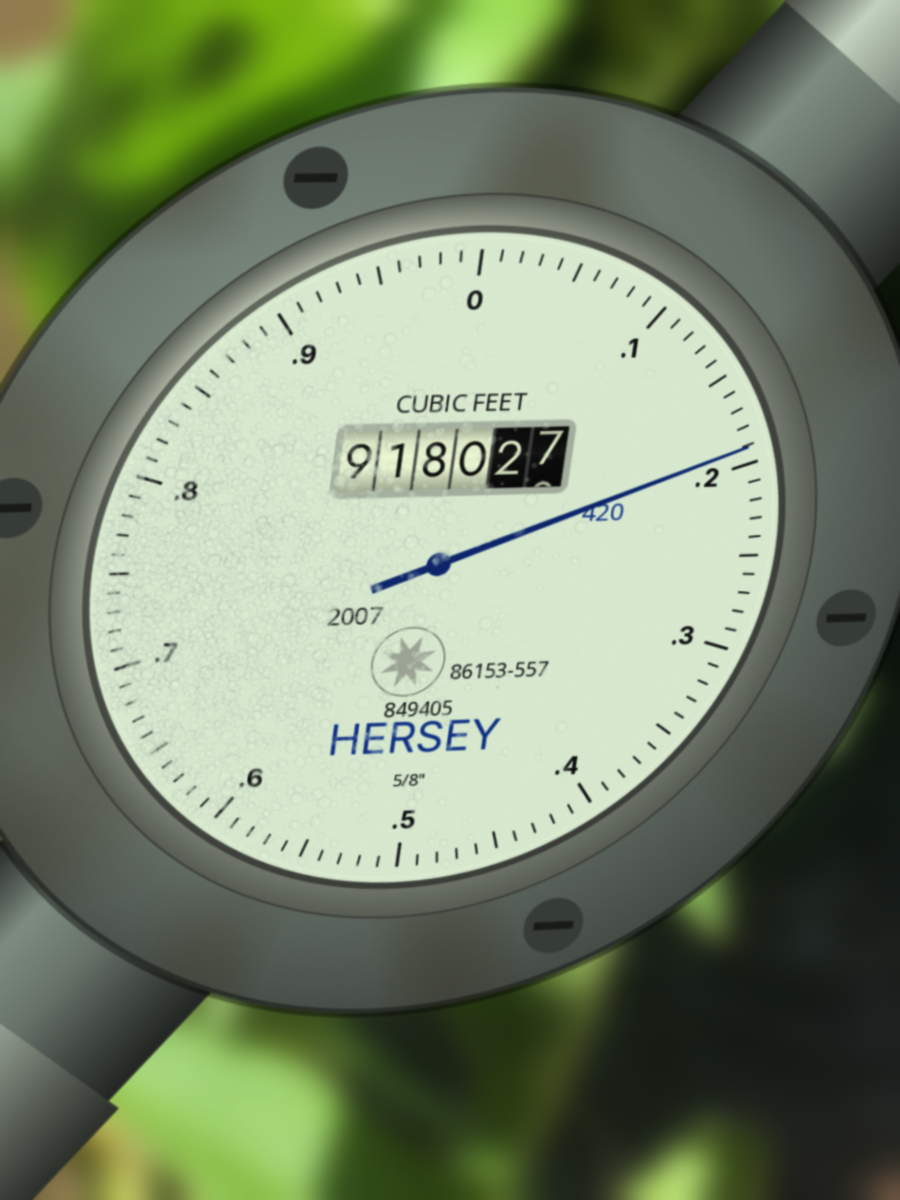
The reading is 918027.19 ft³
